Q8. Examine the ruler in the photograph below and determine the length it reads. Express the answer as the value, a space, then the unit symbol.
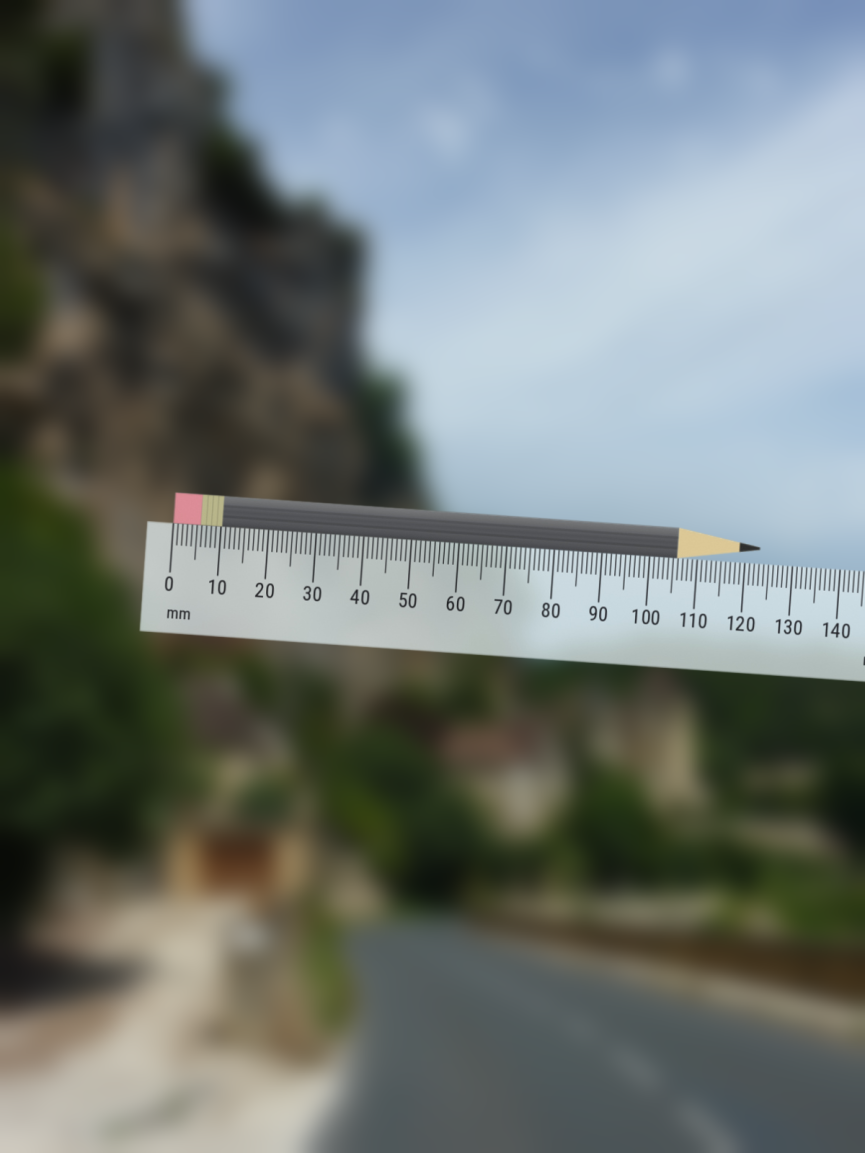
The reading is 123 mm
